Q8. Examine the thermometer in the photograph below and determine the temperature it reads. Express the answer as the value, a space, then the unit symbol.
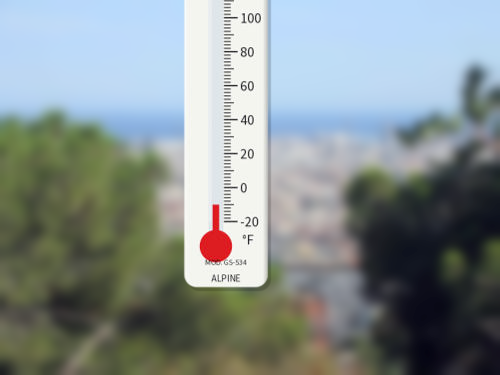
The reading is -10 °F
